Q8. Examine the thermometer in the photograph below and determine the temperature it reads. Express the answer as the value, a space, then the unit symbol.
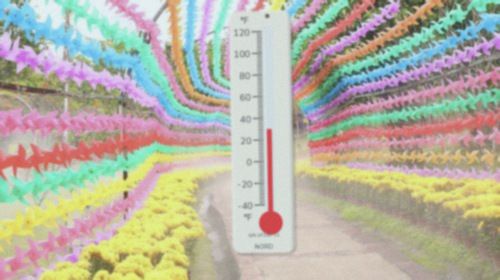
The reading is 30 °F
